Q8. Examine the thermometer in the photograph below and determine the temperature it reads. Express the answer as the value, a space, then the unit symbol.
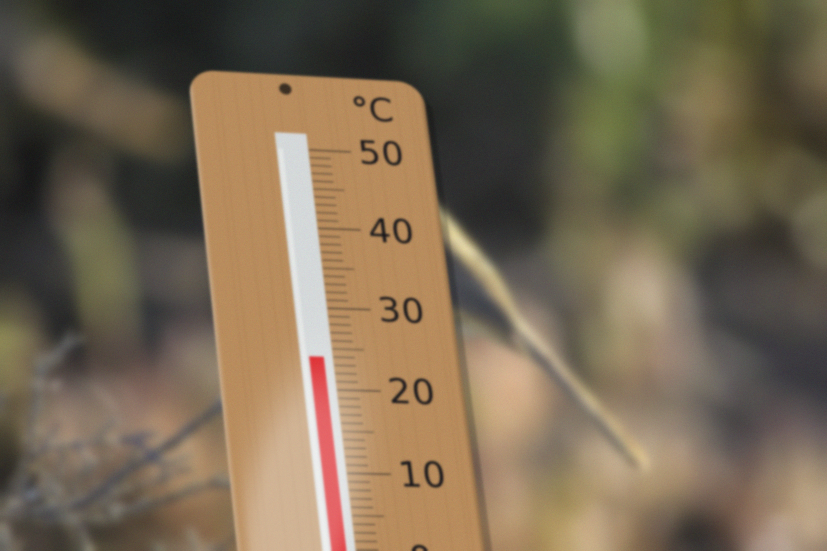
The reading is 24 °C
